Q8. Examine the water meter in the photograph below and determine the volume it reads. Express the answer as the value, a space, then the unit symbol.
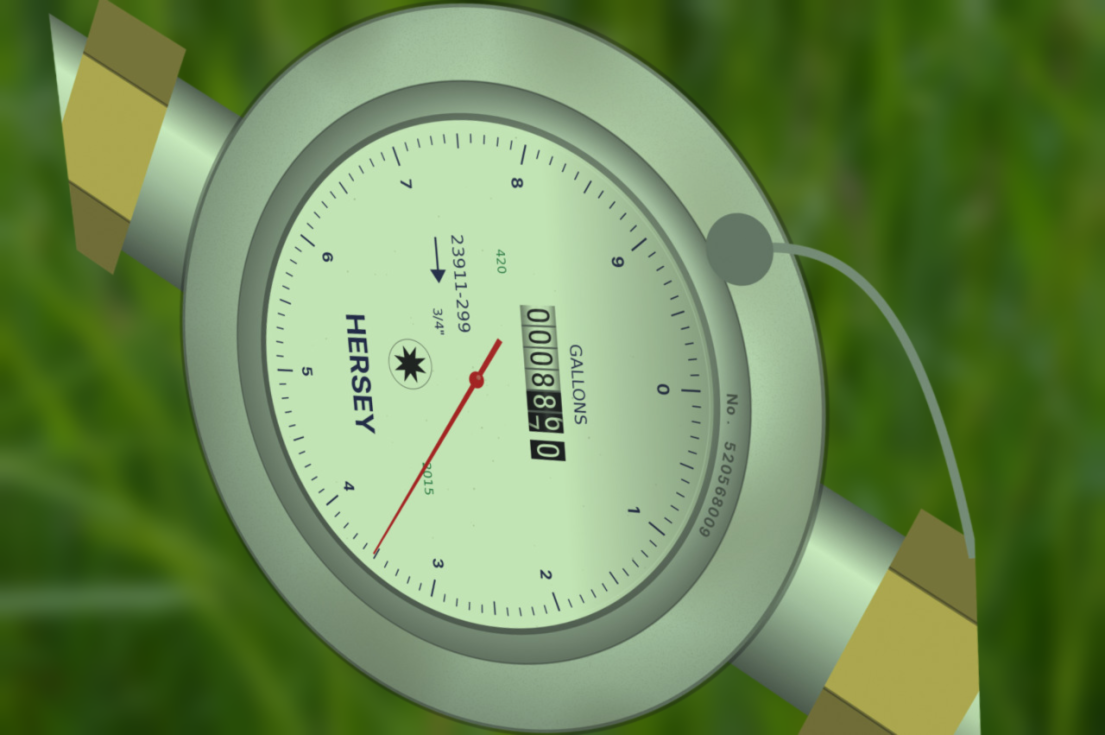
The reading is 8863.5 gal
